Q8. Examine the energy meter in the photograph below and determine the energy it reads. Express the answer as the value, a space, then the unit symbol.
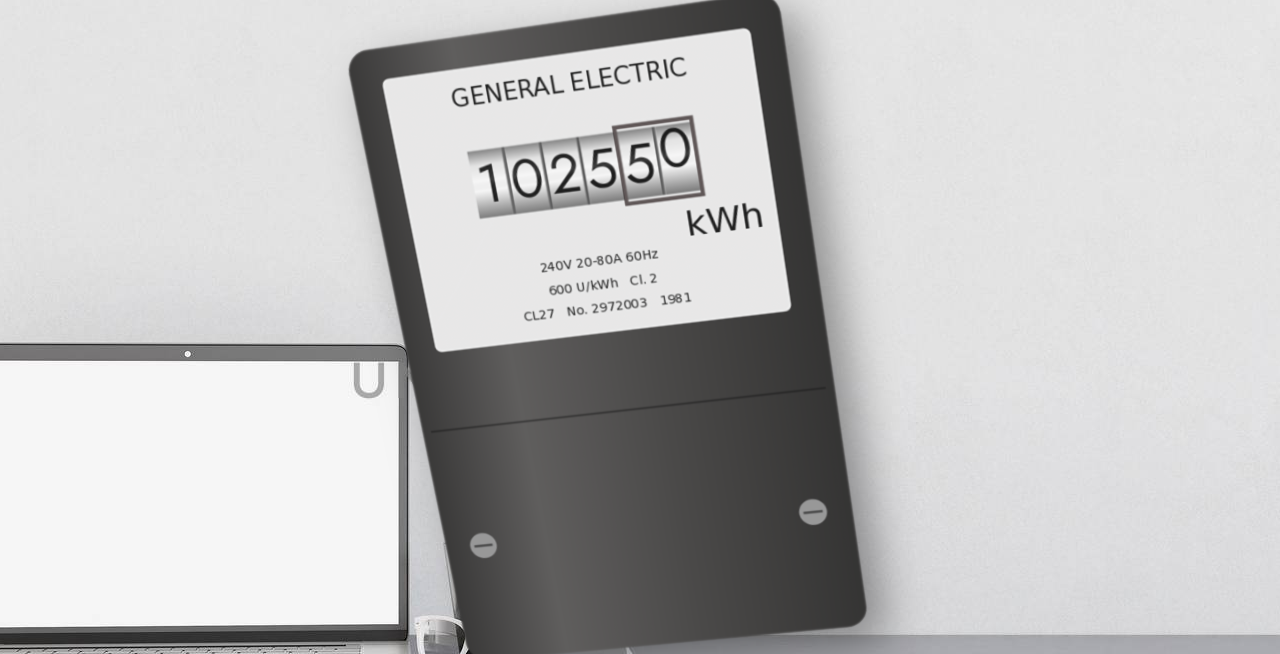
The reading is 1025.50 kWh
